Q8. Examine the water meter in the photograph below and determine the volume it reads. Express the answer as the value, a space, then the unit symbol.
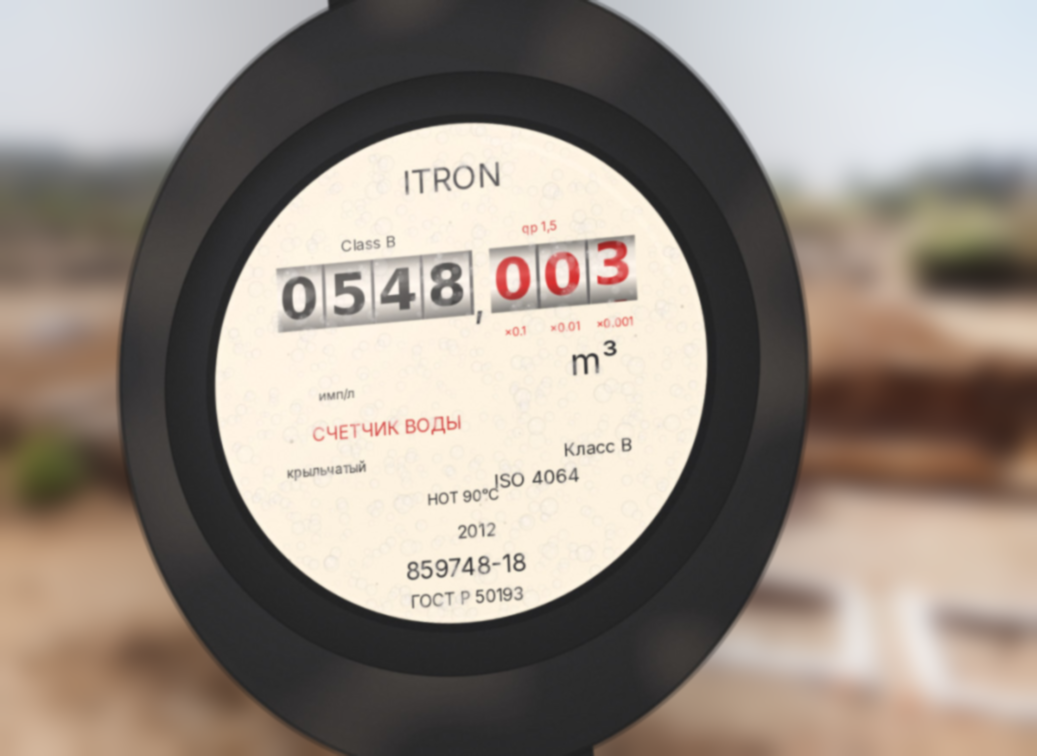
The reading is 548.003 m³
